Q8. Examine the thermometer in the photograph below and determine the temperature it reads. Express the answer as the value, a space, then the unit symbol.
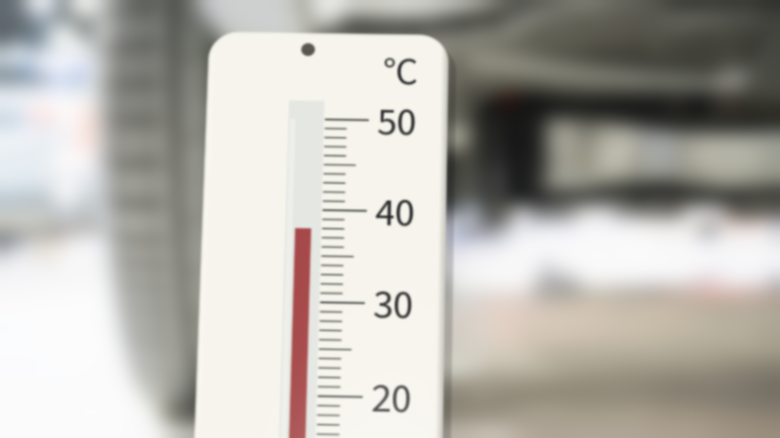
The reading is 38 °C
